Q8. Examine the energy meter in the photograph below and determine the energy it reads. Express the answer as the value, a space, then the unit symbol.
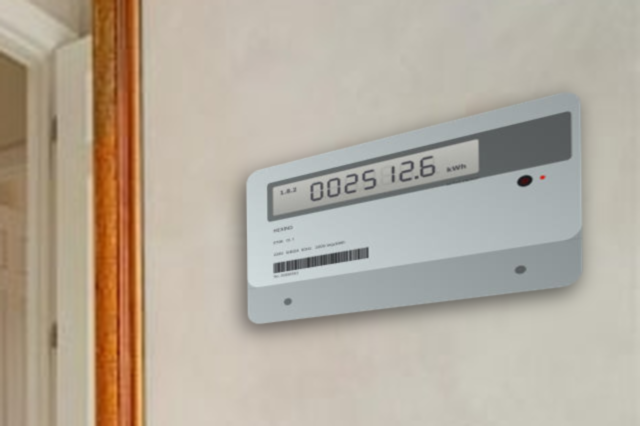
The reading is 2512.6 kWh
